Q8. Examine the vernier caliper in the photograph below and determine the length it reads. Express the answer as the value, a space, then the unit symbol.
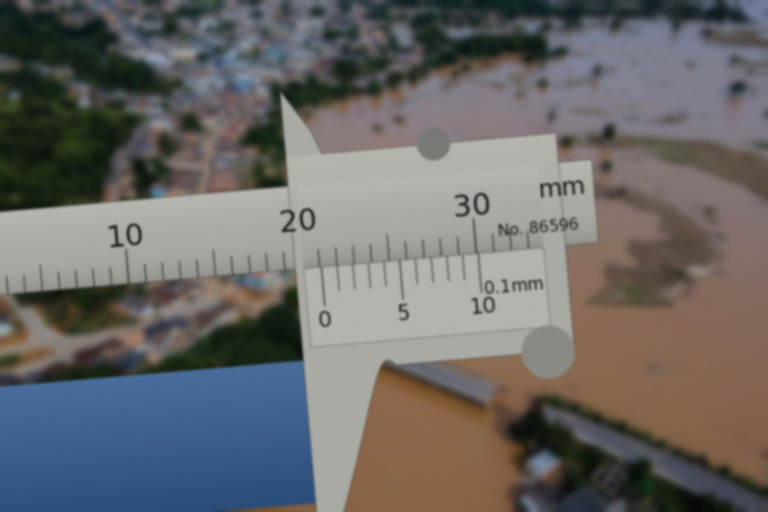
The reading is 21.1 mm
